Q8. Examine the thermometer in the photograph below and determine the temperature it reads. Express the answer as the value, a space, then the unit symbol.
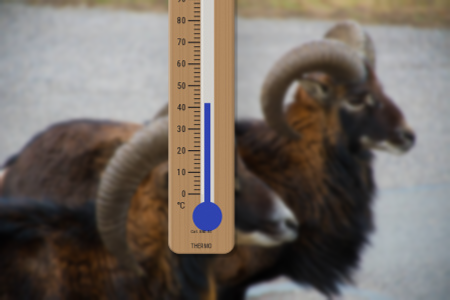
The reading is 42 °C
